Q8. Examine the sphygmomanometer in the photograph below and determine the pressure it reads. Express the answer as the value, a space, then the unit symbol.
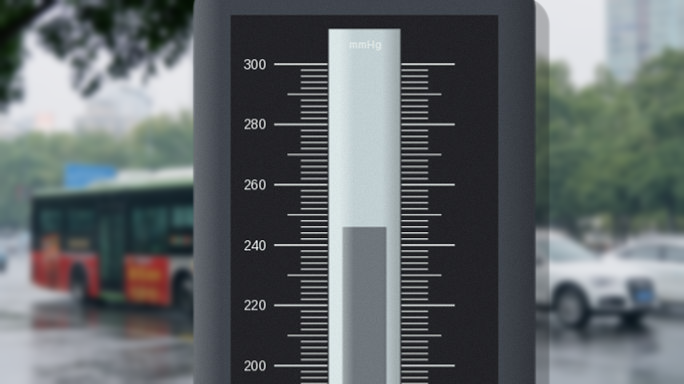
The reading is 246 mmHg
